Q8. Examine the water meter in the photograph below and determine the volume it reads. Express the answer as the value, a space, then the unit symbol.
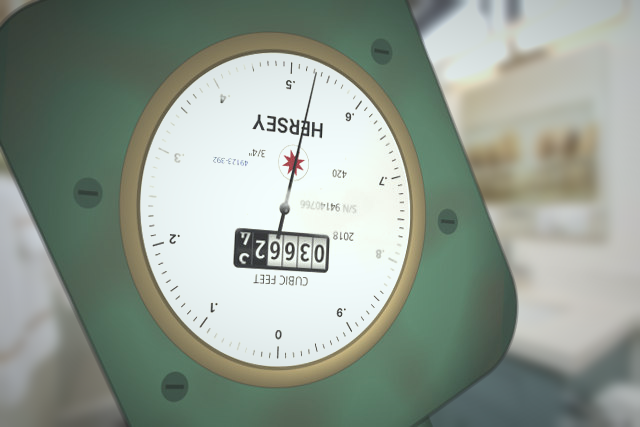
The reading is 36623.53 ft³
